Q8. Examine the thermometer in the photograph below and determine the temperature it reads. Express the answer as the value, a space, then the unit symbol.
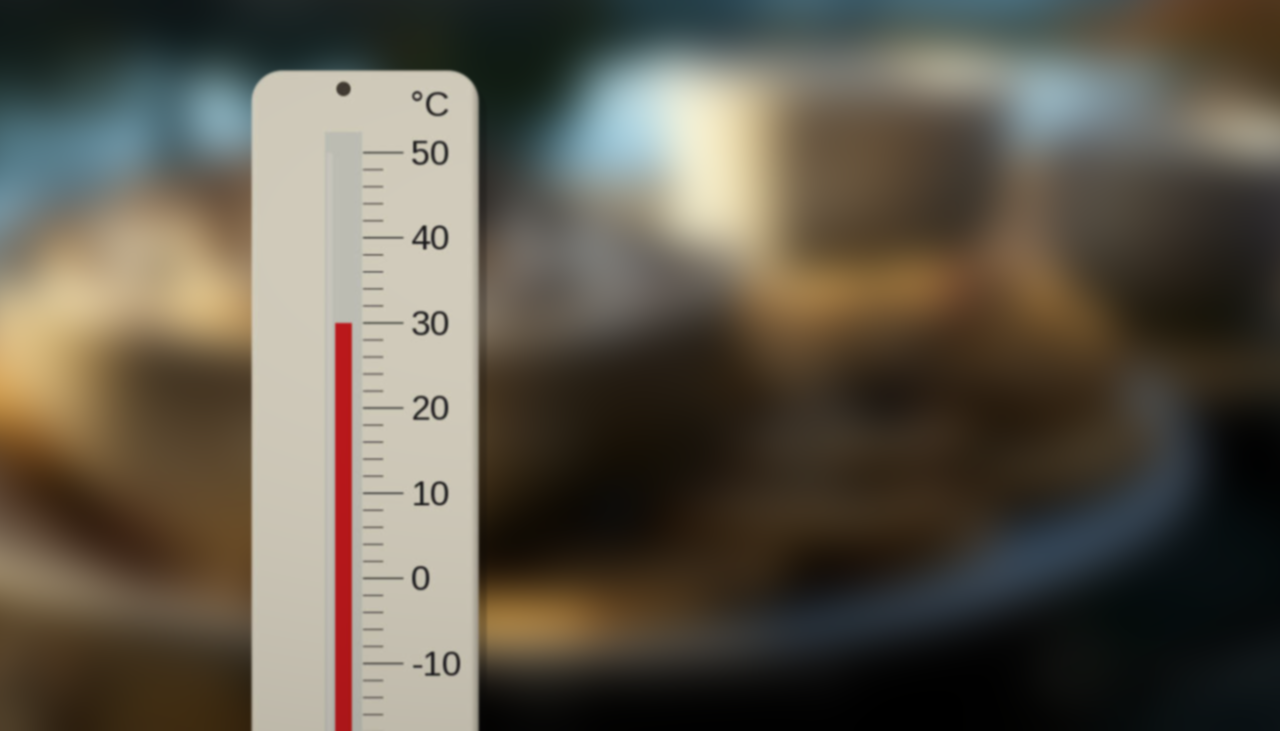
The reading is 30 °C
